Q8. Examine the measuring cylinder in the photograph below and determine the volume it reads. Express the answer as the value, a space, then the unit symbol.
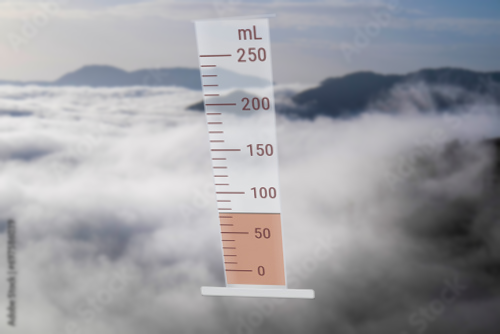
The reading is 75 mL
